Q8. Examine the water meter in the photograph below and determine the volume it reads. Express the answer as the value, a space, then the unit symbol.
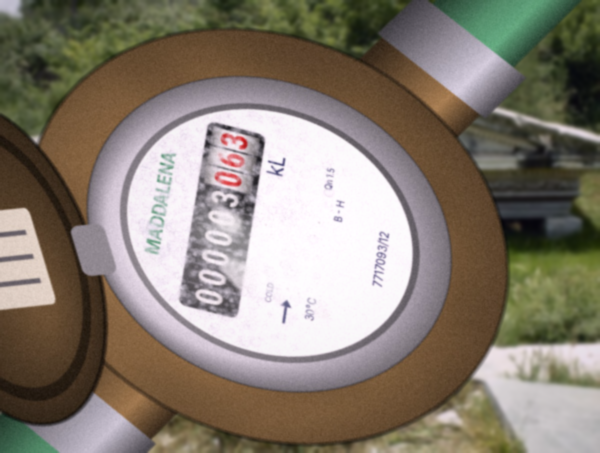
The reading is 3.063 kL
